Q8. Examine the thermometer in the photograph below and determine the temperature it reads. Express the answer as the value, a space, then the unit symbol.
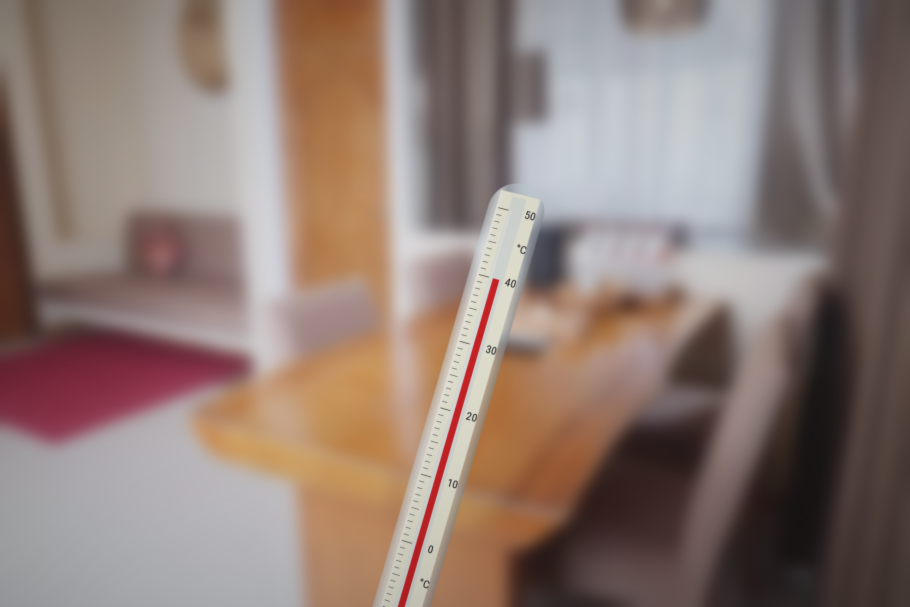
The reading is 40 °C
